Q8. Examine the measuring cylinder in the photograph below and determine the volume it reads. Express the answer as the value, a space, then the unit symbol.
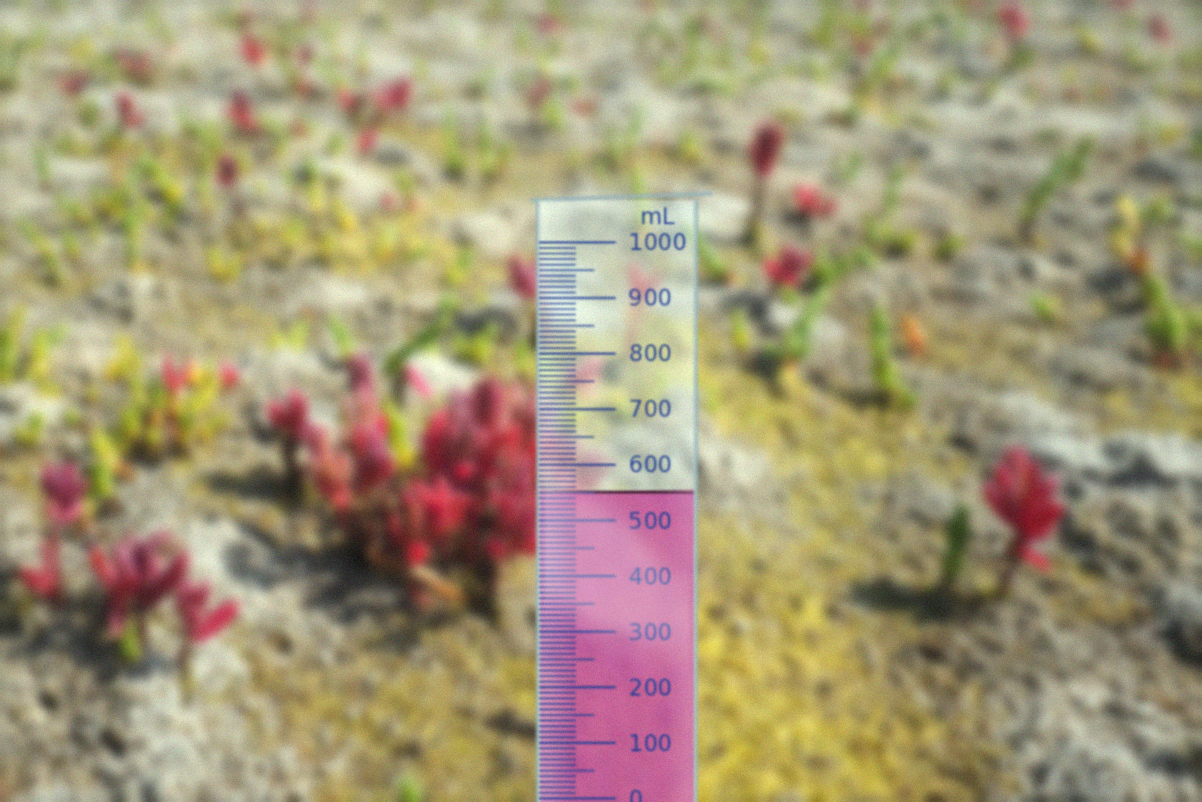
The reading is 550 mL
